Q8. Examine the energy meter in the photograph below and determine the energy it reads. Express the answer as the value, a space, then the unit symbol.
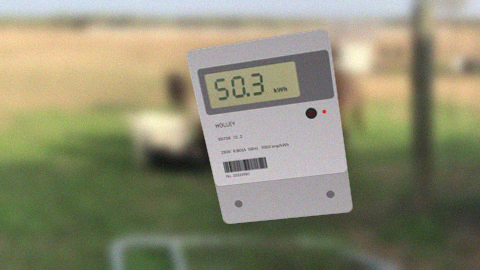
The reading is 50.3 kWh
